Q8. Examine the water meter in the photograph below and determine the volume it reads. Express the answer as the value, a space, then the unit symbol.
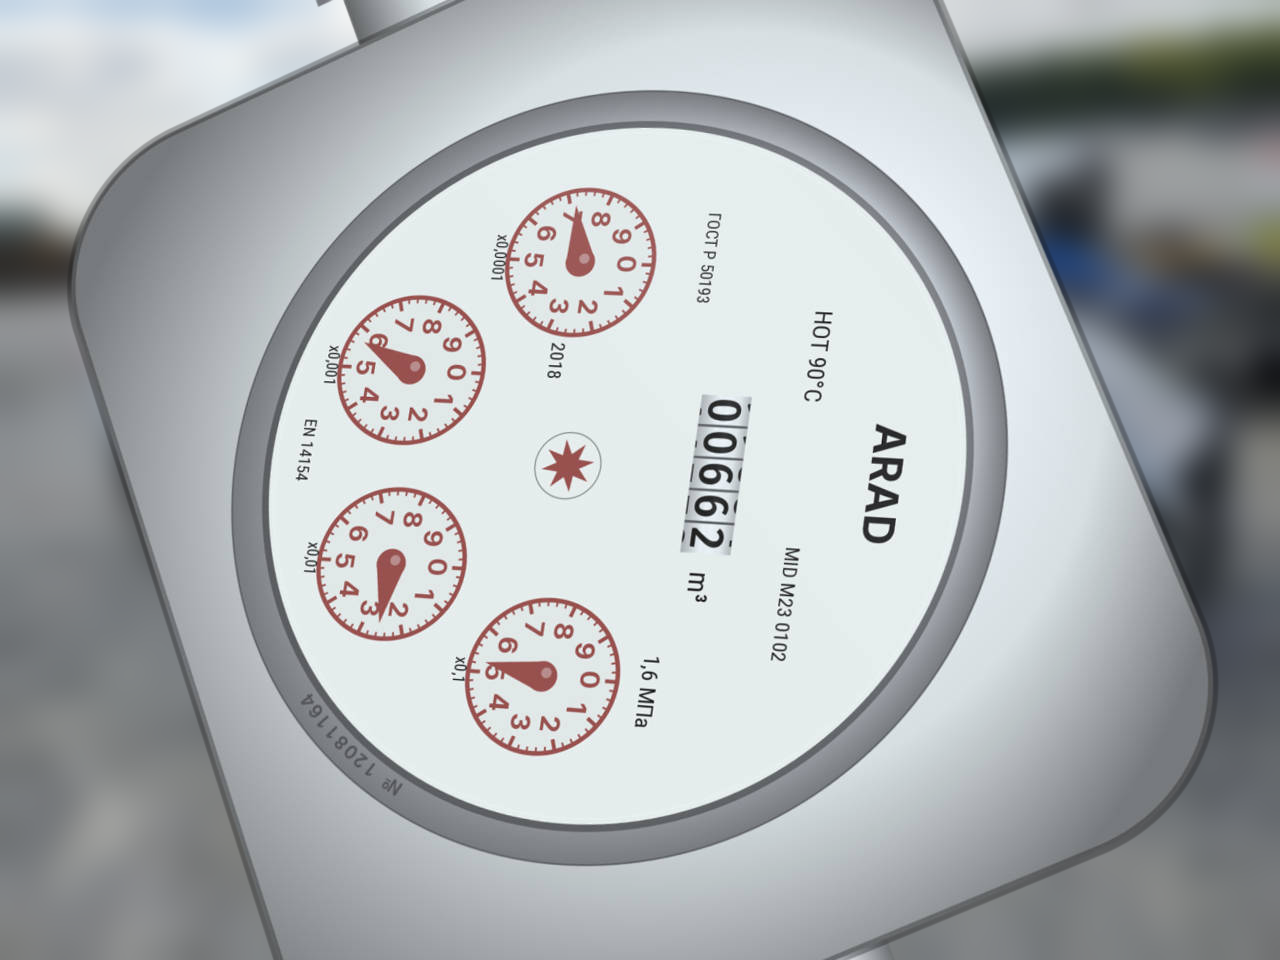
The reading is 662.5257 m³
